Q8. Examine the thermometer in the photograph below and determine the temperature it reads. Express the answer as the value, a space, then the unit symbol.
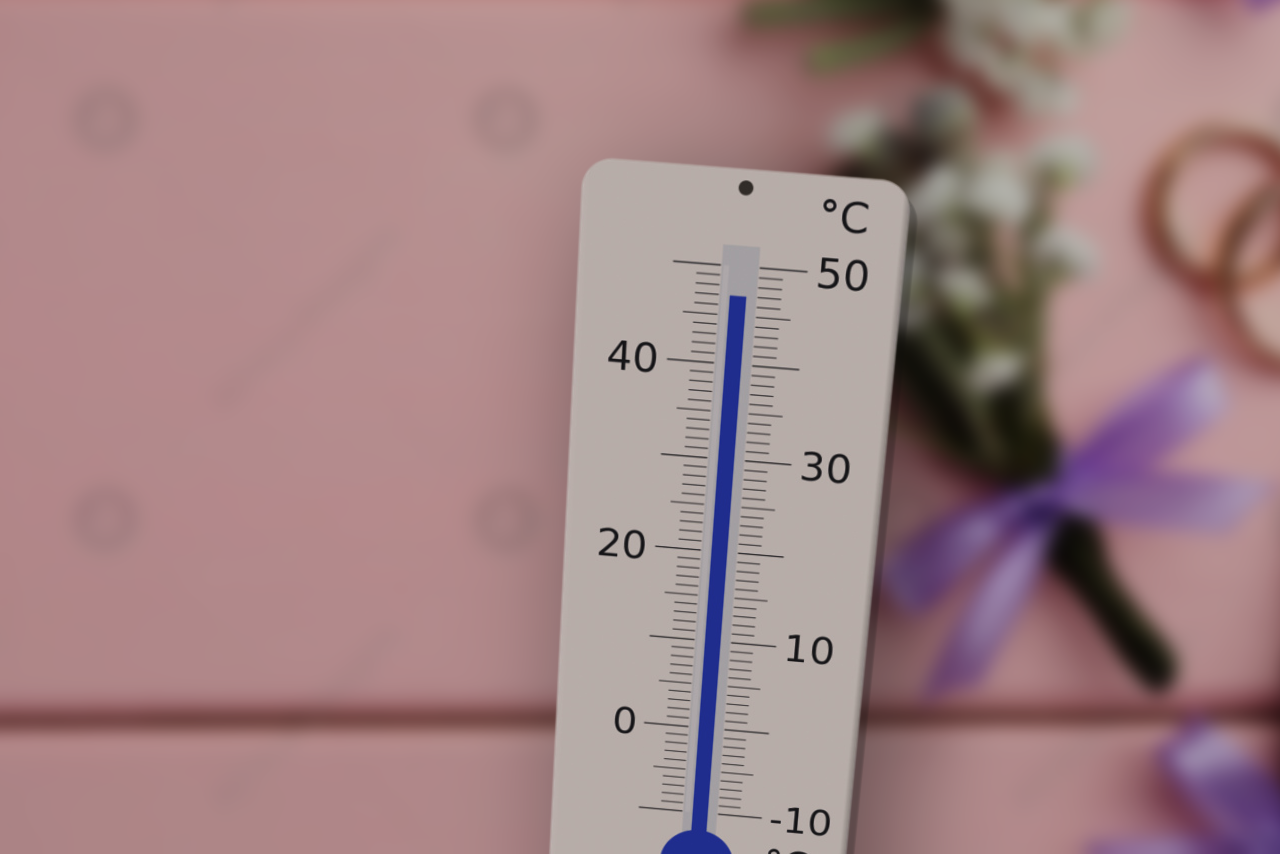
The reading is 47 °C
